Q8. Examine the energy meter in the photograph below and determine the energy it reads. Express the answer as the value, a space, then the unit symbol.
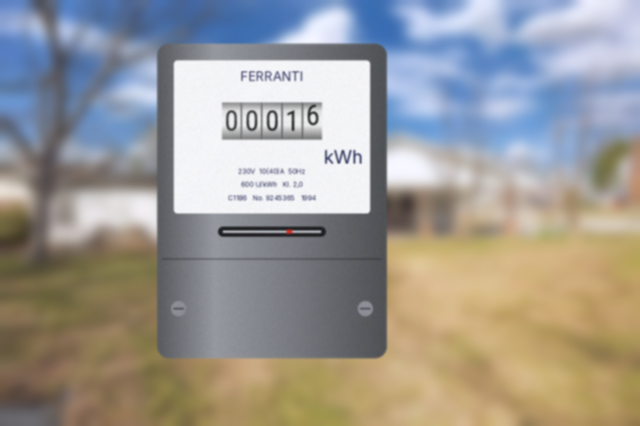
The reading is 16 kWh
